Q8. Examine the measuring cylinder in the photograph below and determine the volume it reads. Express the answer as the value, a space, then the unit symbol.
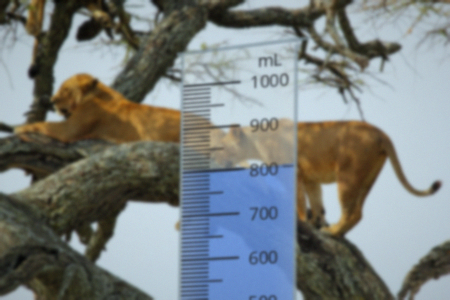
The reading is 800 mL
